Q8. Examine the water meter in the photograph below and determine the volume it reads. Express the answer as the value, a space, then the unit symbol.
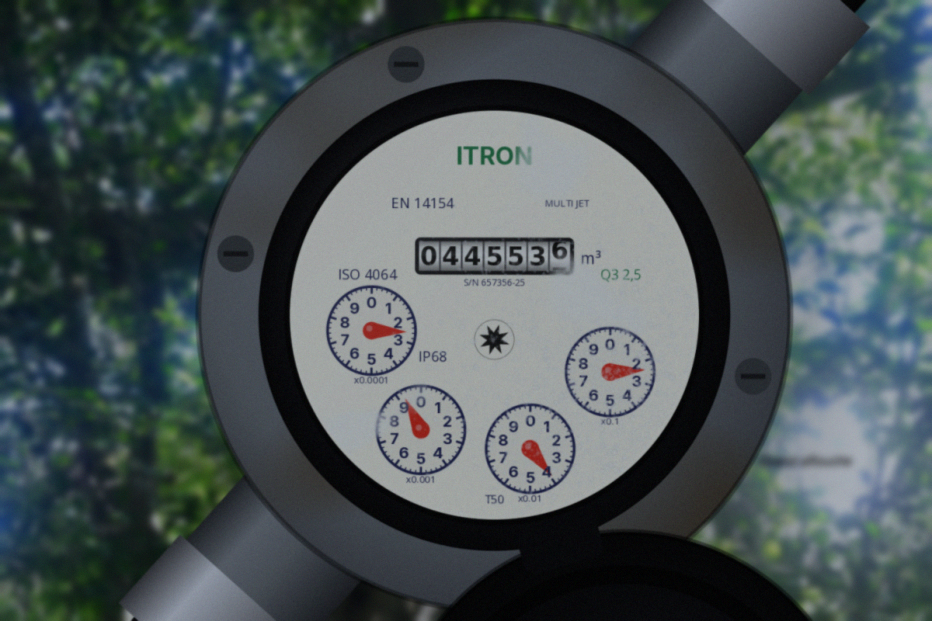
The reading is 445536.2392 m³
